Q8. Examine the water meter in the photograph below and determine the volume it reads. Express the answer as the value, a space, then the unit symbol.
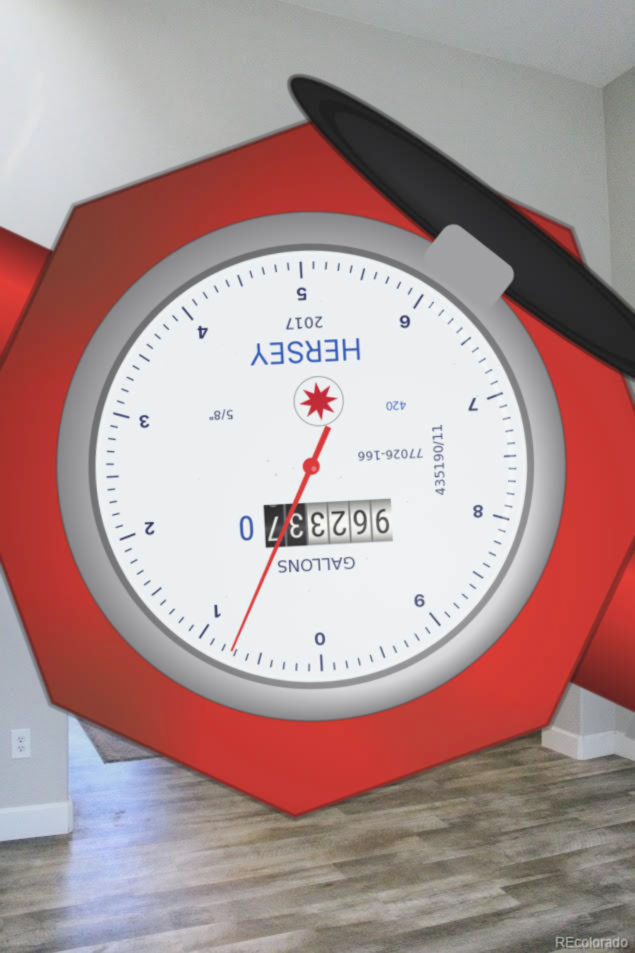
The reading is 9623370.7 gal
